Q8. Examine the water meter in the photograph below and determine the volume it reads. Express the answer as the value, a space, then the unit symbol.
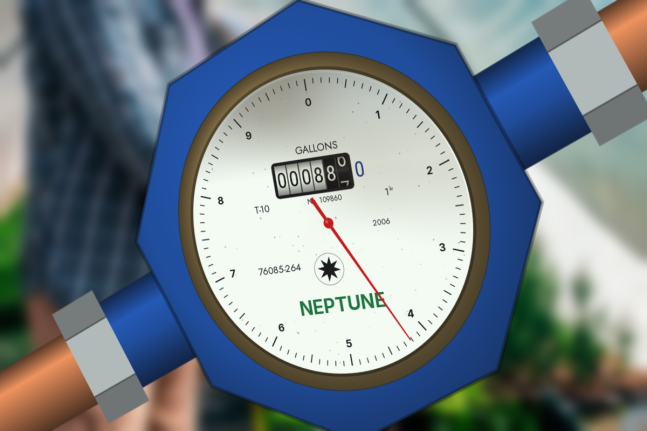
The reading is 8864.2 gal
